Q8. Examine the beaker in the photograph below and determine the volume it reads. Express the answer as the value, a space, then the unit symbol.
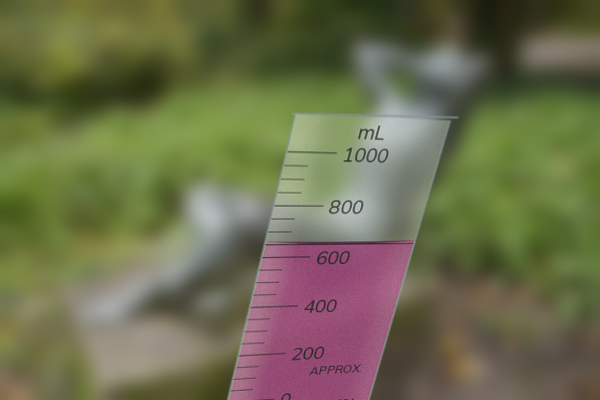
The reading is 650 mL
